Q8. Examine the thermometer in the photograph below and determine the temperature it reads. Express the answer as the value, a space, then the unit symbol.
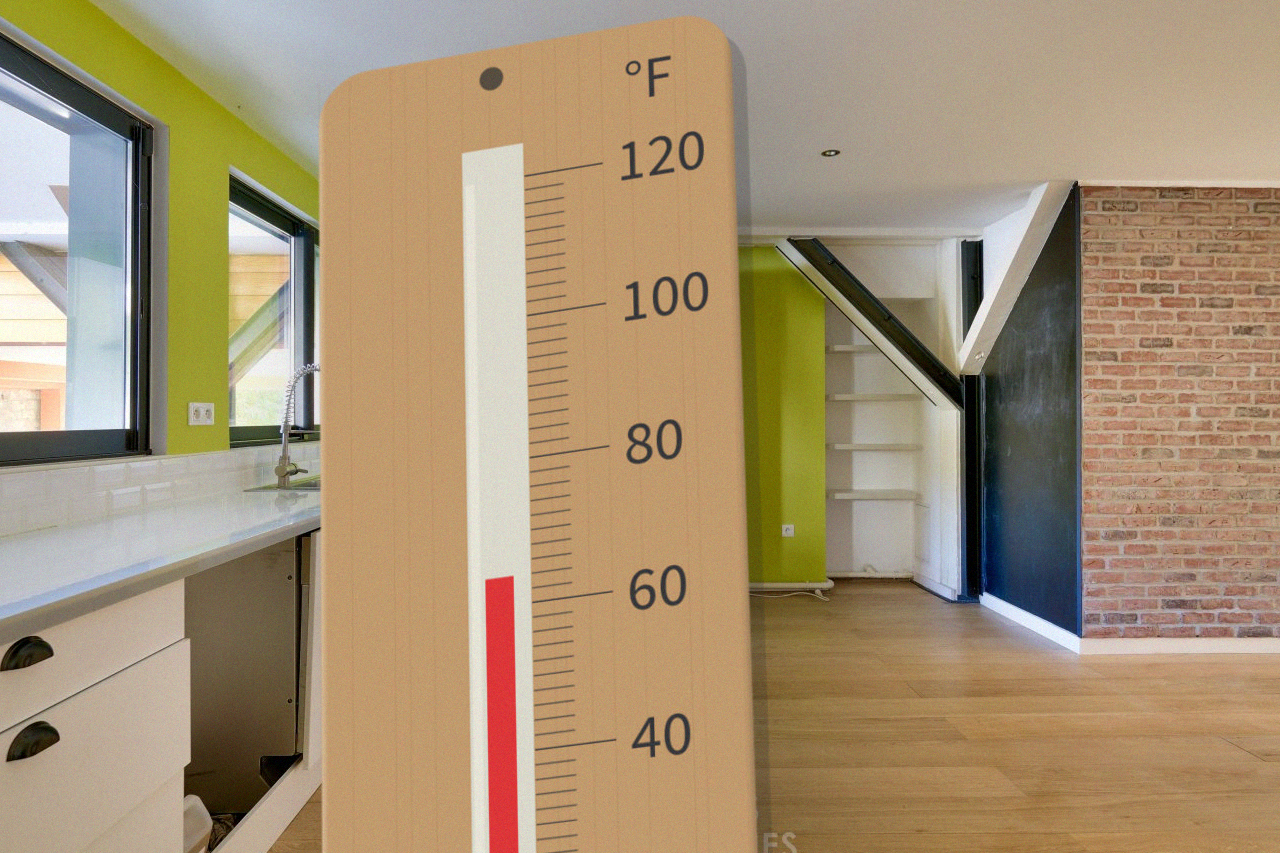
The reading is 64 °F
